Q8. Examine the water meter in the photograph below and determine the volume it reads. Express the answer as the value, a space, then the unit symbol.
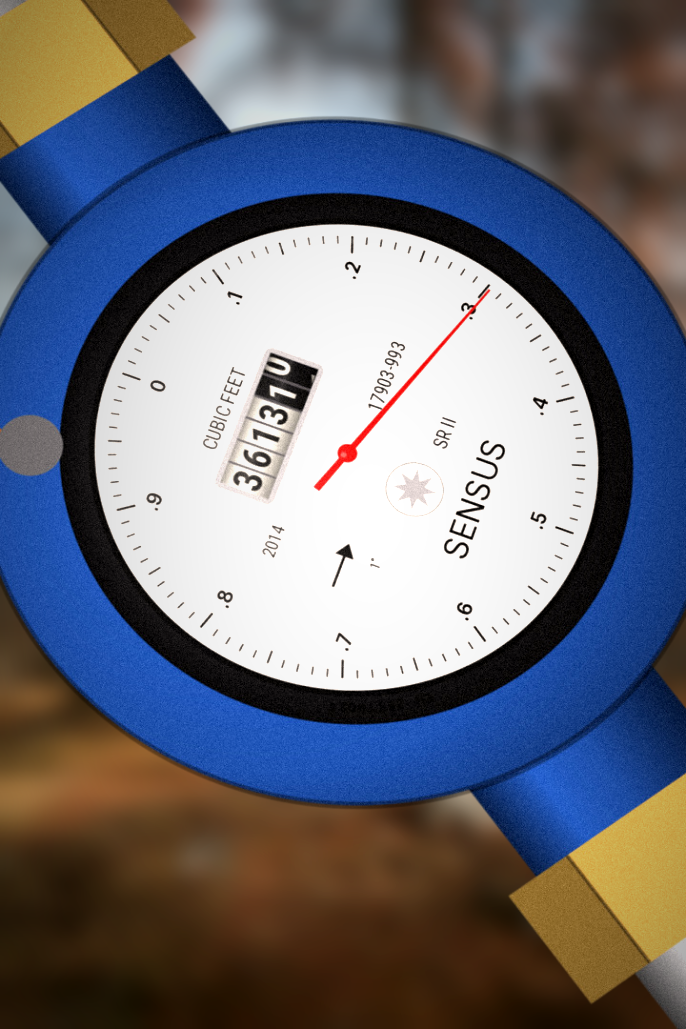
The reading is 361310.30 ft³
